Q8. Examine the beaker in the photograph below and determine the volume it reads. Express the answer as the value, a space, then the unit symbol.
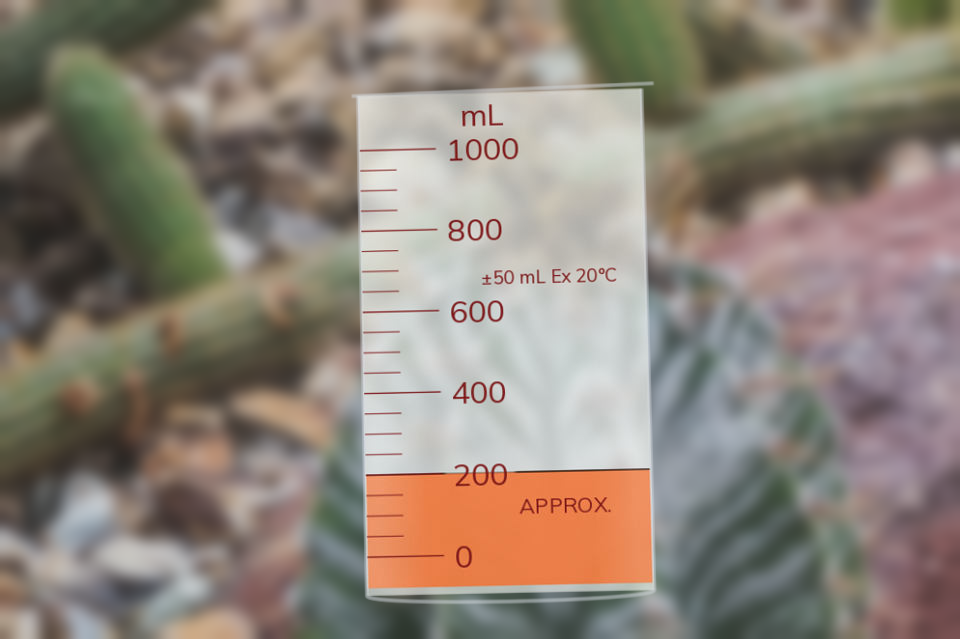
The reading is 200 mL
